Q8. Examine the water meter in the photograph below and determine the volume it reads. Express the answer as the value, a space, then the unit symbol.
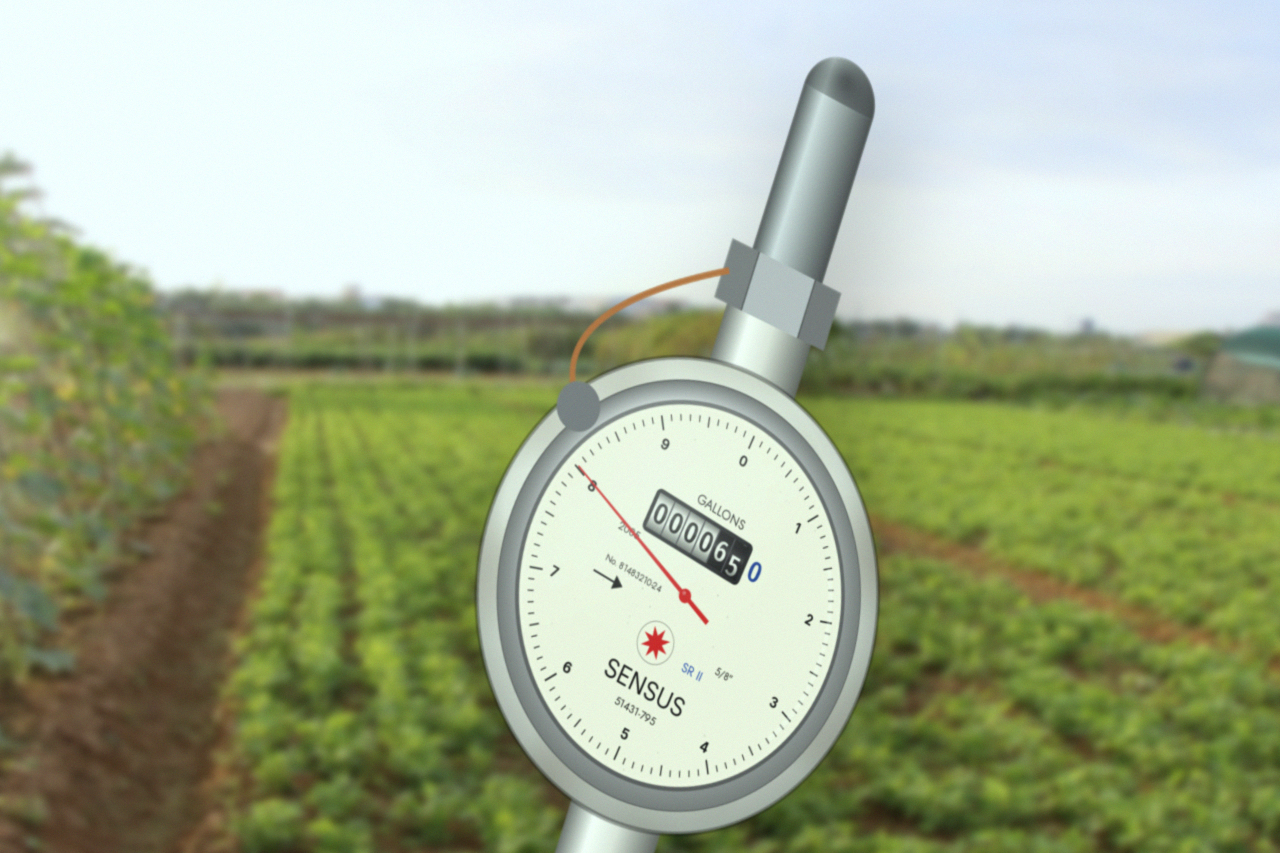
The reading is 648.0 gal
